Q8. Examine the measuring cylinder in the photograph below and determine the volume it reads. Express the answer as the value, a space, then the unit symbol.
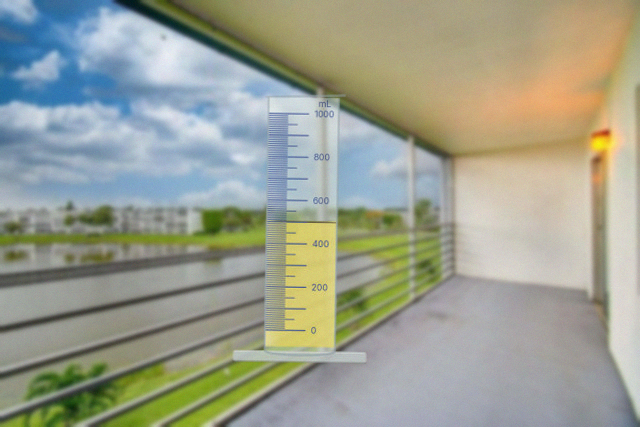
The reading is 500 mL
